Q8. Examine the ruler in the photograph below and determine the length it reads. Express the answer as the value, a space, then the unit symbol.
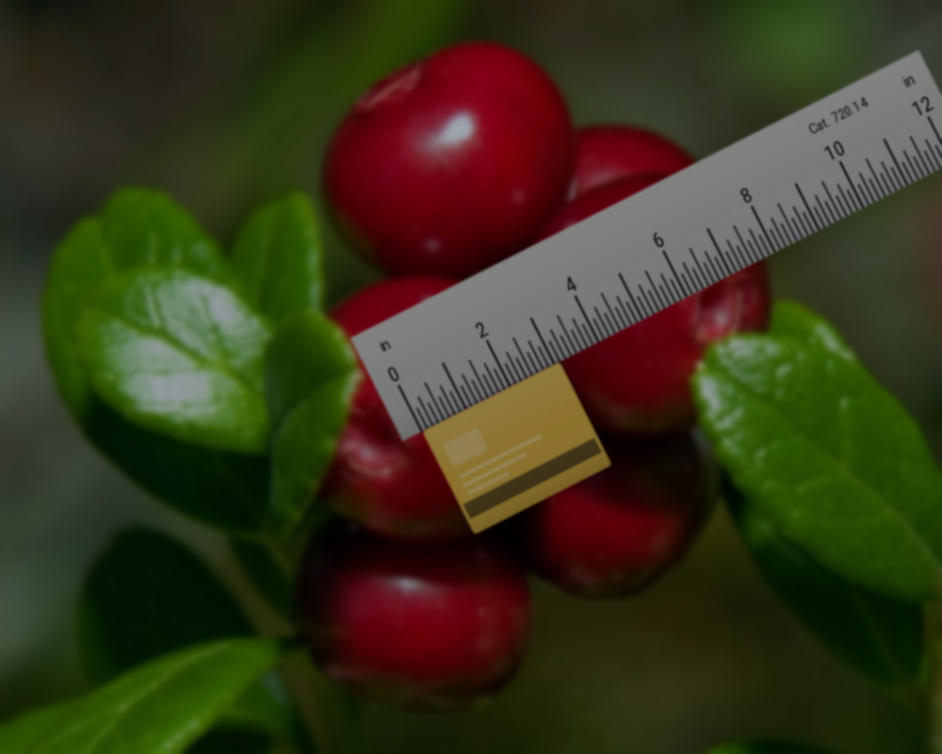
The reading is 3.125 in
